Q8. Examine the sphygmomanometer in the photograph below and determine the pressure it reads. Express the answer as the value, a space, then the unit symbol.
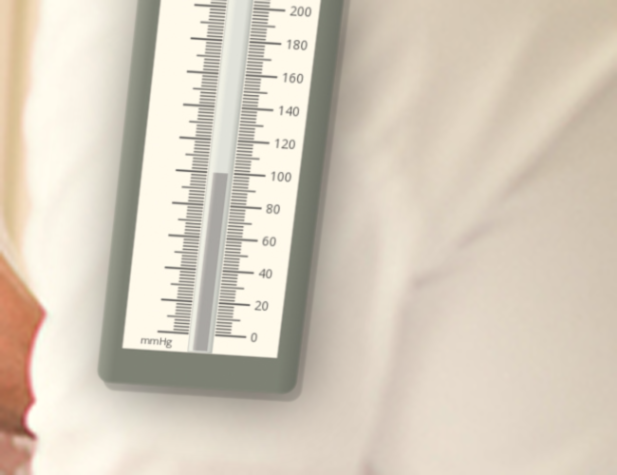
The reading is 100 mmHg
